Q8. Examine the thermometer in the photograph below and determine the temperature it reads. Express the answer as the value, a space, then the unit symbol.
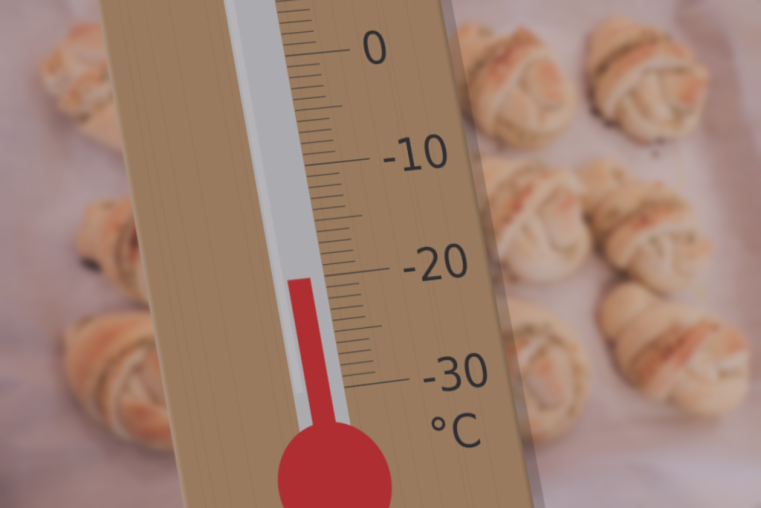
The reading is -20 °C
